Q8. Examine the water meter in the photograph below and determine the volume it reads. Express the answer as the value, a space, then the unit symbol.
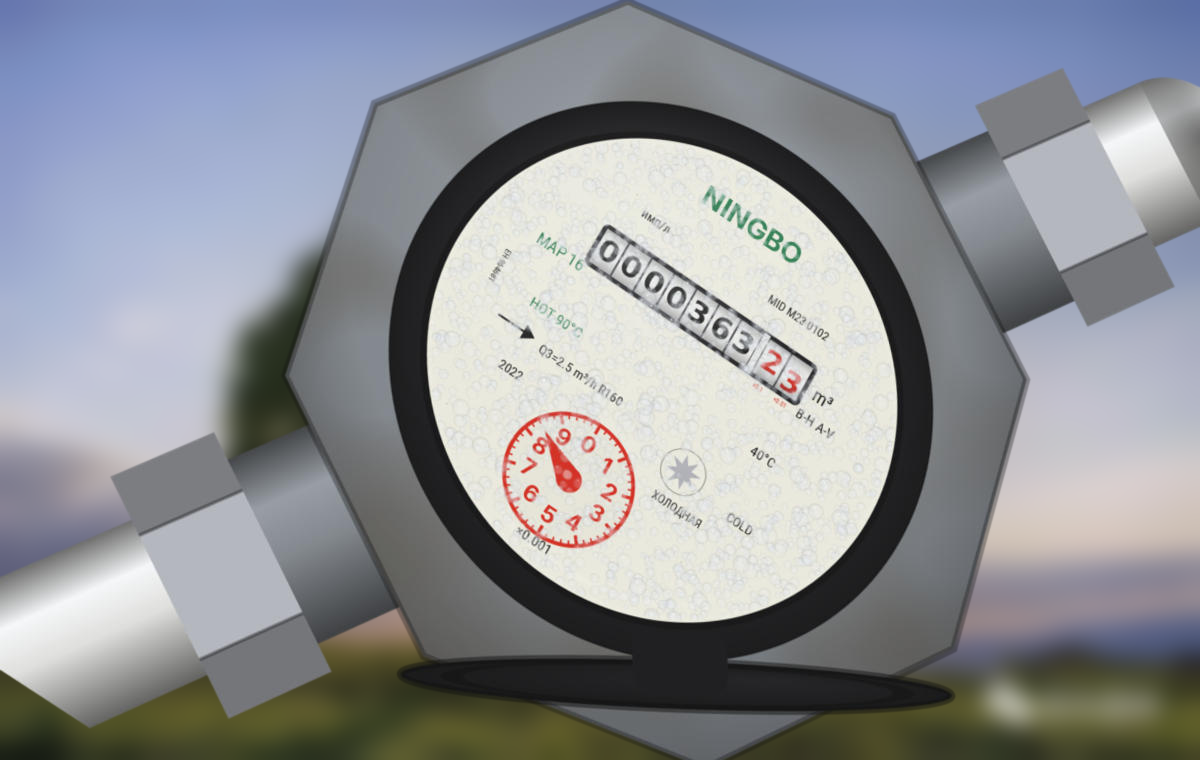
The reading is 363.228 m³
